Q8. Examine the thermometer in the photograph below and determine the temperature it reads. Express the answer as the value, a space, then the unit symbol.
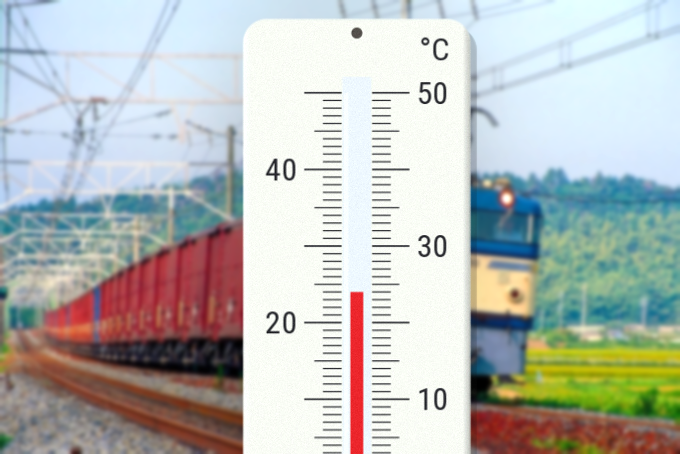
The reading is 24 °C
